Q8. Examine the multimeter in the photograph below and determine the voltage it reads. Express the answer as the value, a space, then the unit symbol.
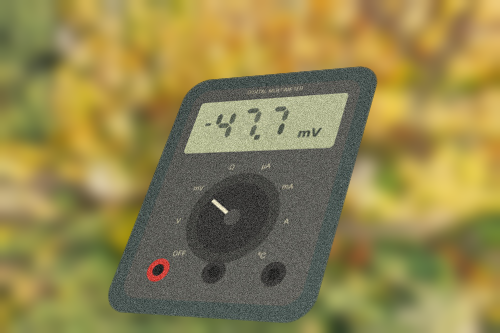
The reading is -47.7 mV
